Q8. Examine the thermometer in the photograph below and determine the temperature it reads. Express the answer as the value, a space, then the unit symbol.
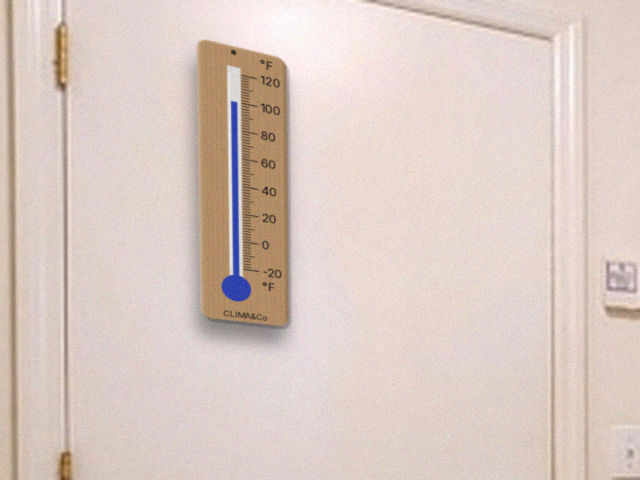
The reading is 100 °F
